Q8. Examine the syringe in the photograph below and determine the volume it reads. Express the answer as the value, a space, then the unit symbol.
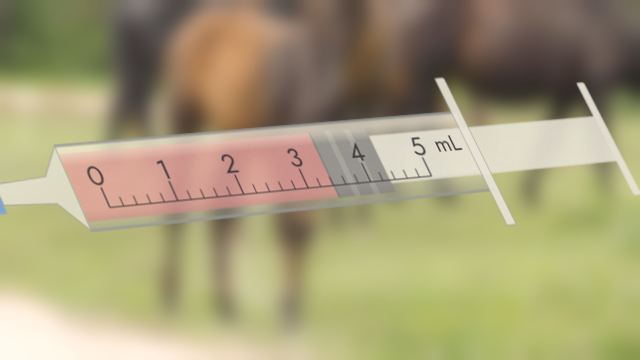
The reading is 3.4 mL
